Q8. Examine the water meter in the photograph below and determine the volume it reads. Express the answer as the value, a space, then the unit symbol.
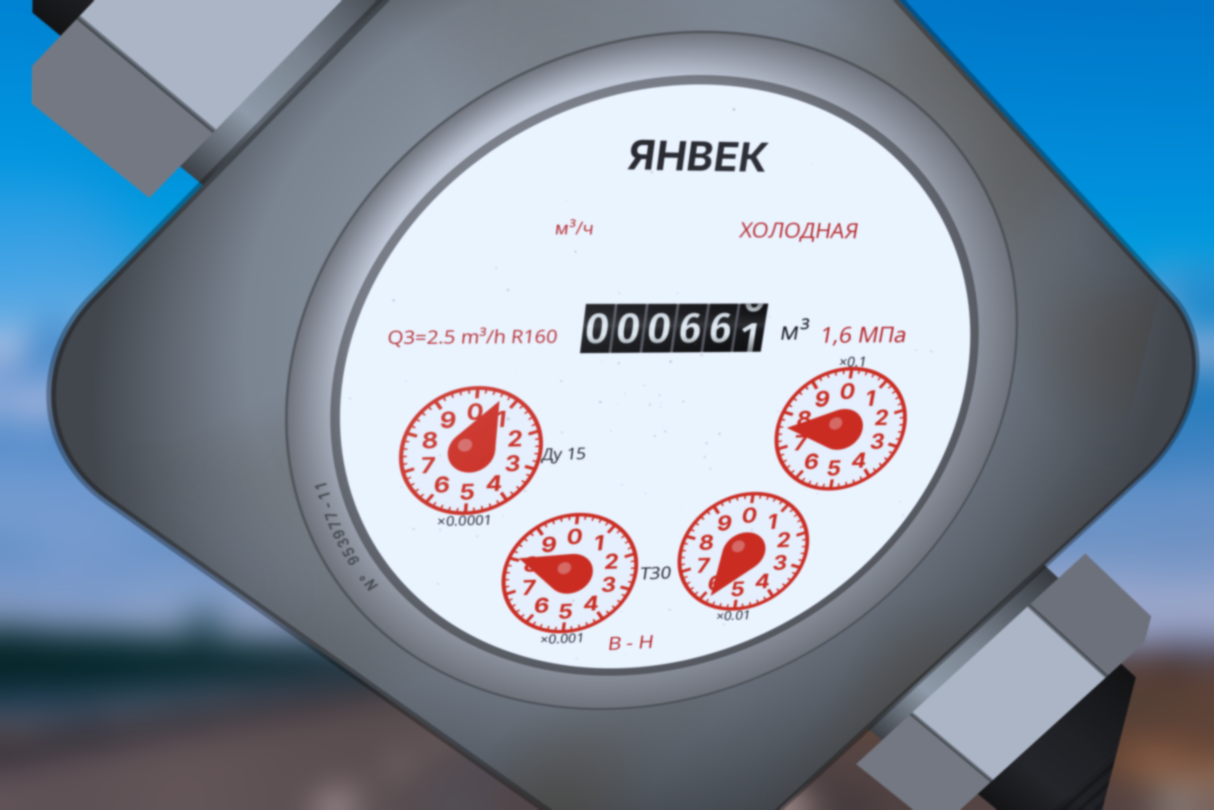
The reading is 660.7580 m³
